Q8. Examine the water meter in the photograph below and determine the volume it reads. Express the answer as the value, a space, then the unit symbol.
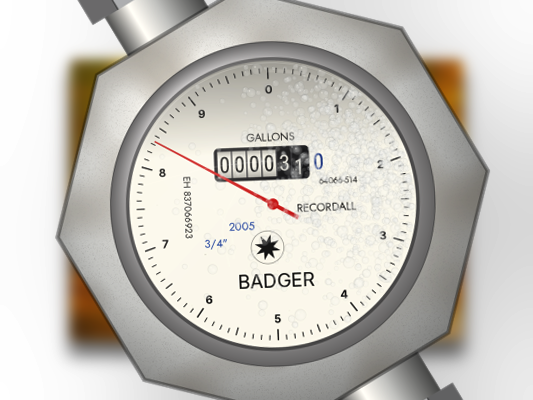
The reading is 308.3 gal
